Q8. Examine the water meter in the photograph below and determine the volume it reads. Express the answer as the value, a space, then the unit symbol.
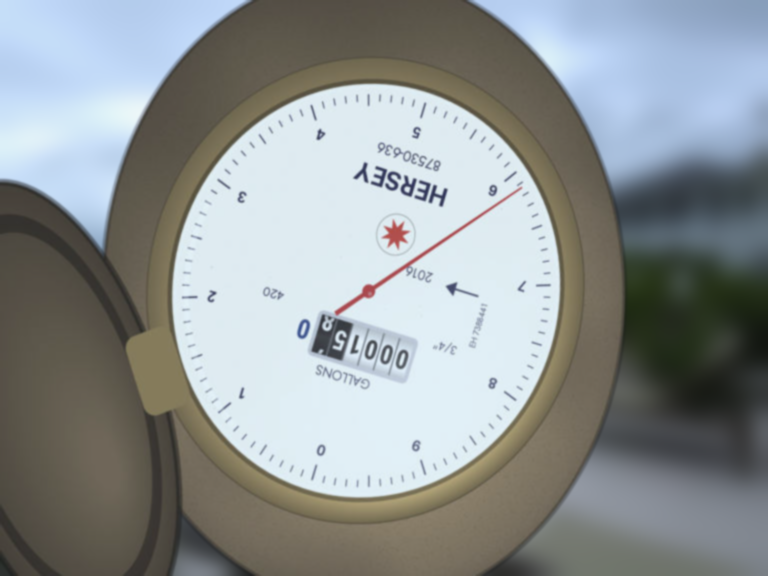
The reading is 1576.1 gal
